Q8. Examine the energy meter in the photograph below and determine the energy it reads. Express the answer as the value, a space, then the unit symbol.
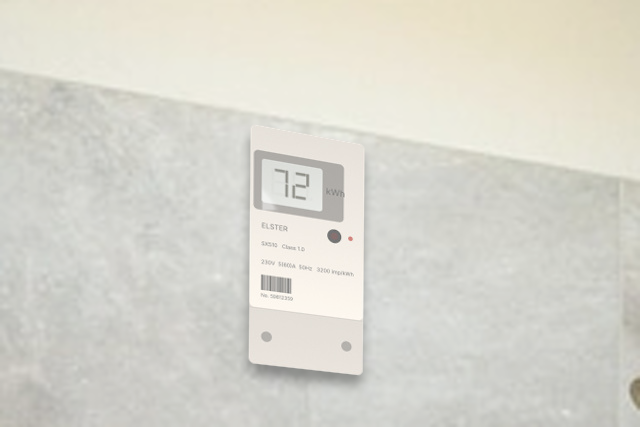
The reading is 72 kWh
